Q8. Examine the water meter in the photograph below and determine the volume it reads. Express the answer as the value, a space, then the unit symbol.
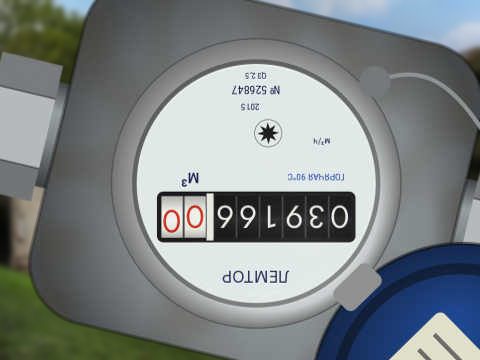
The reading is 39166.00 m³
